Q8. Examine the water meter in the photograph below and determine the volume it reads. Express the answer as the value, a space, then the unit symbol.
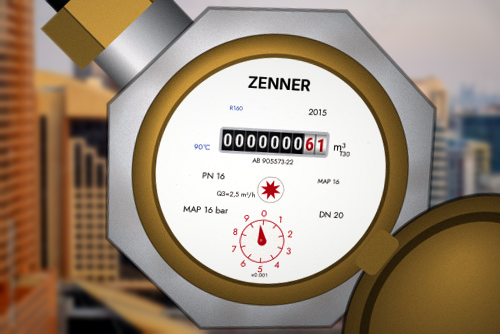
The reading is 0.609 m³
